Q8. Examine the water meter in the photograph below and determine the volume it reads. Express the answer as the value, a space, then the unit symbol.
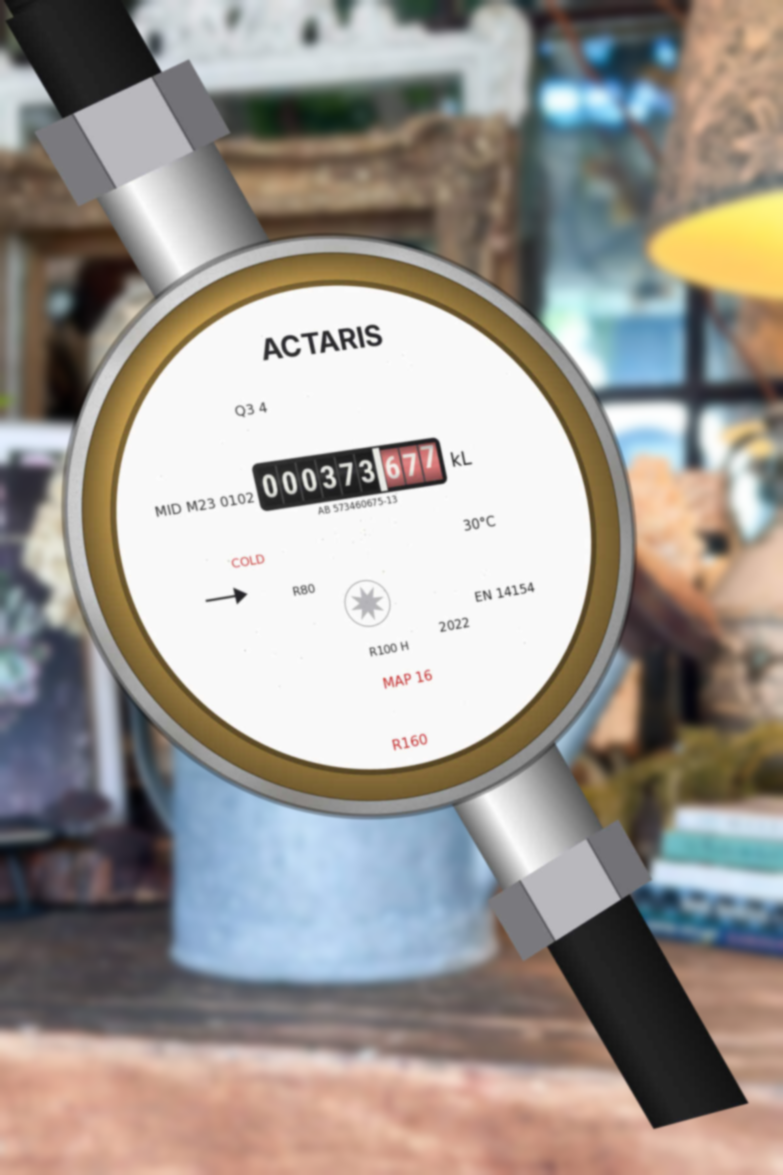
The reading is 373.677 kL
